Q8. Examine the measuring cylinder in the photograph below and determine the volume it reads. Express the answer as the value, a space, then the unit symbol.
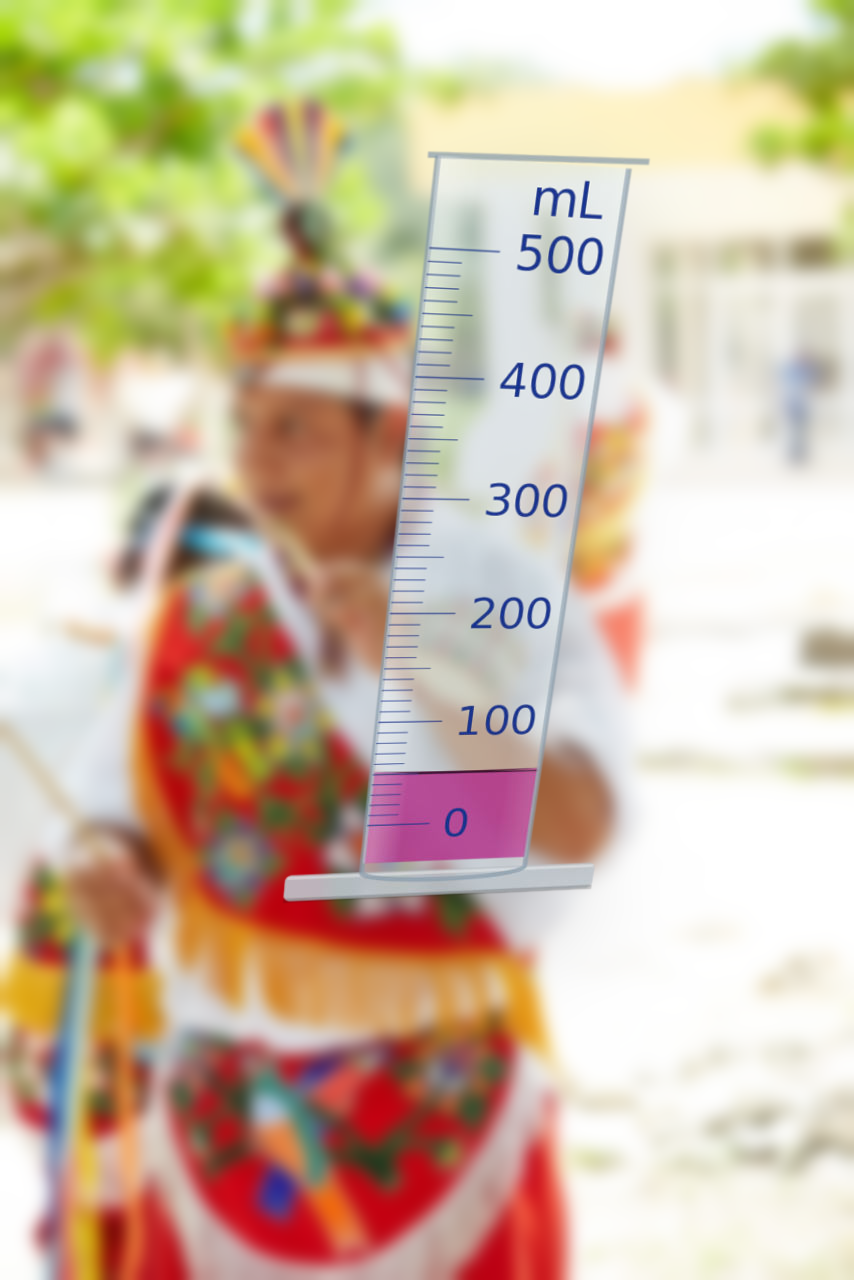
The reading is 50 mL
